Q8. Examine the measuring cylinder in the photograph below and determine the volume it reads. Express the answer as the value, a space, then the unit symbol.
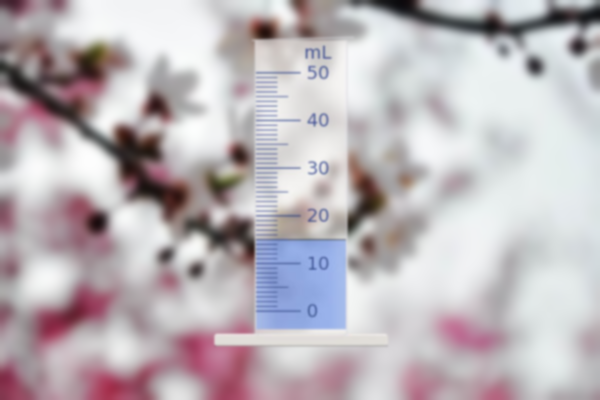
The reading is 15 mL
